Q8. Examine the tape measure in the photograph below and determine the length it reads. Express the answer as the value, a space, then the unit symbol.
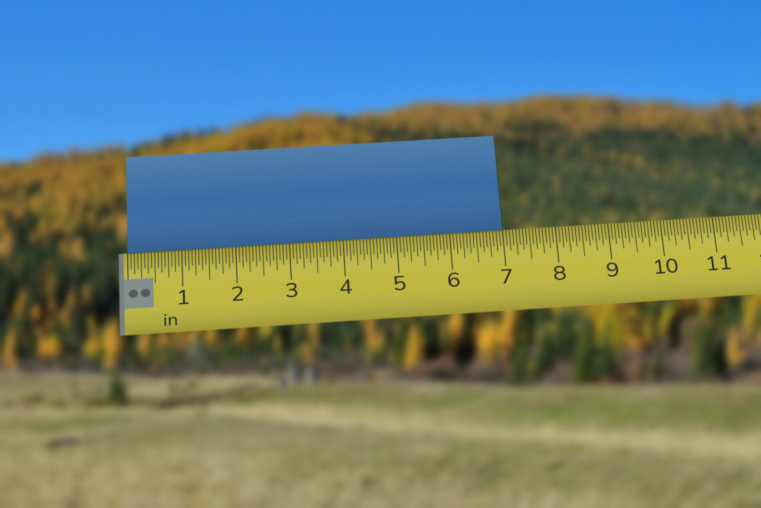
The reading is 7 in
